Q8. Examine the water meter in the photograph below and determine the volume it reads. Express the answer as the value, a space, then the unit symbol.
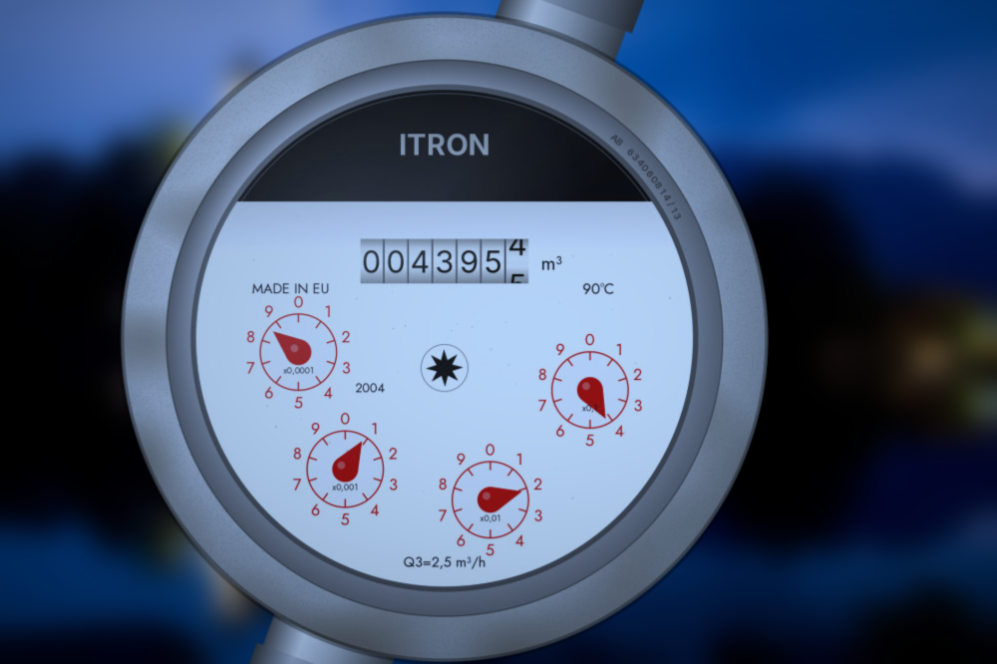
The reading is 43954.4208 m³
